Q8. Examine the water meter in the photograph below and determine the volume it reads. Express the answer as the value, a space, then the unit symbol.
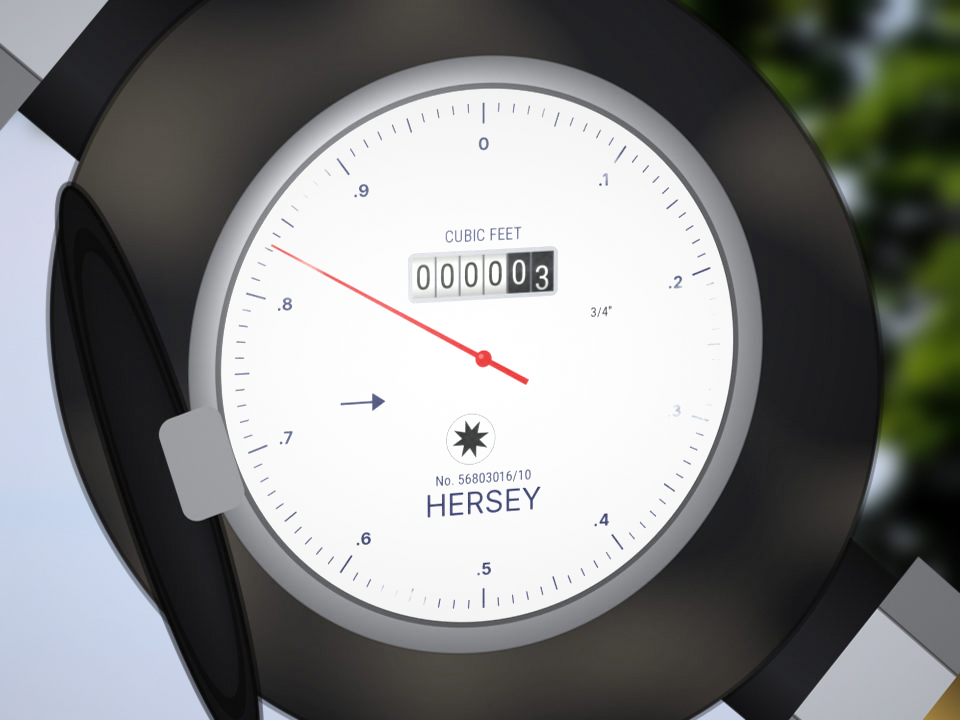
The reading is 2.83 ft³
